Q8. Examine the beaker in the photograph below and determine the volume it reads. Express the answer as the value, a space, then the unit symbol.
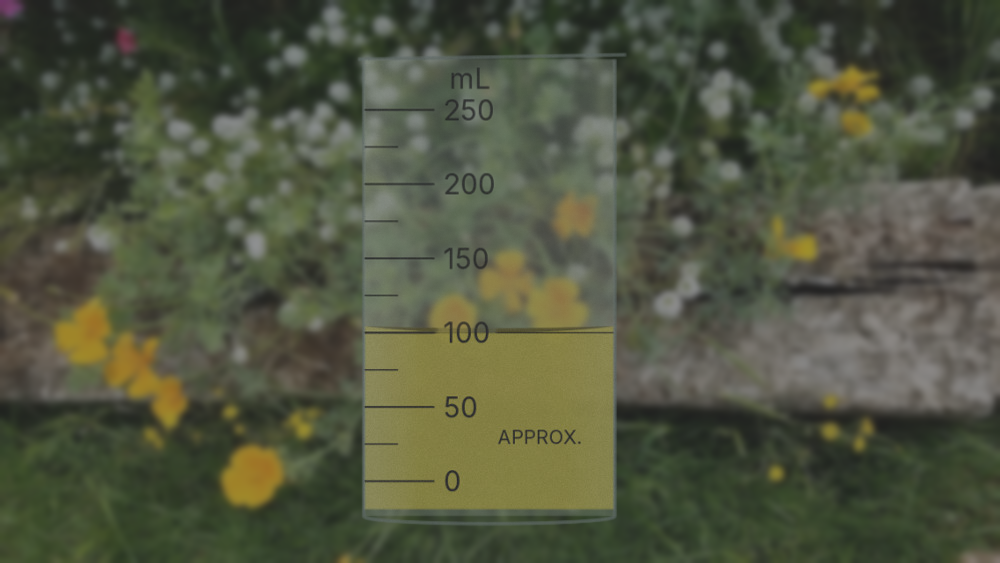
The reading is 100 mL
